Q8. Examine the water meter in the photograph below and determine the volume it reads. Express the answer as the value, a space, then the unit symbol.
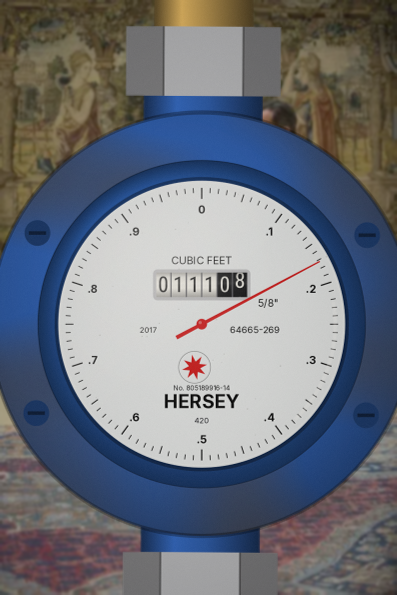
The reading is 11108.17 ft³
